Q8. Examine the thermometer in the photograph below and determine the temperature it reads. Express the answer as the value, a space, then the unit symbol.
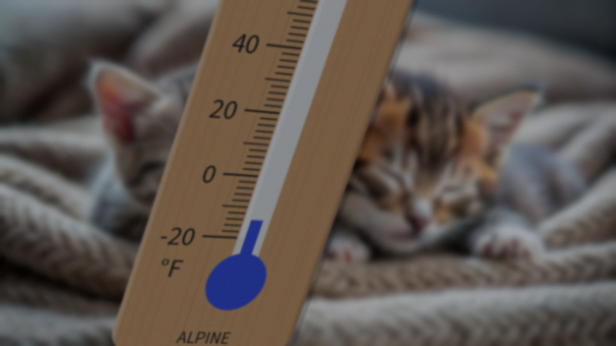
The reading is -14 °F
